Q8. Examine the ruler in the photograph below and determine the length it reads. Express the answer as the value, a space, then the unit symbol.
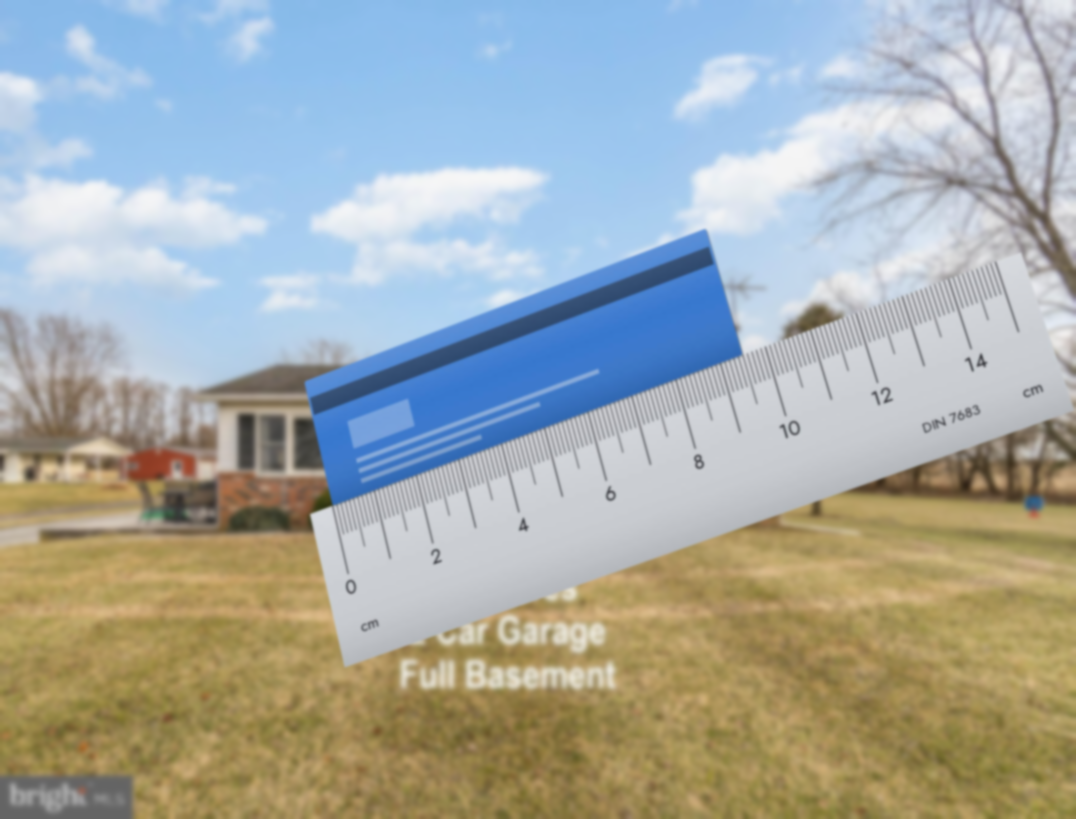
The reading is 9.5 cm
